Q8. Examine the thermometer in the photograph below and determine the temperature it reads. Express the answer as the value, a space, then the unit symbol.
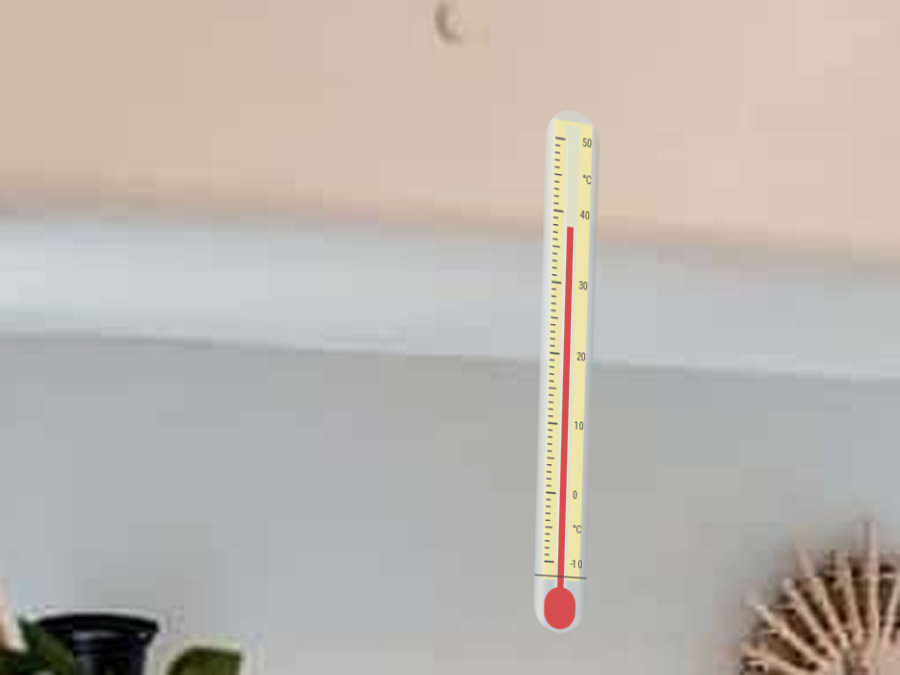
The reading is 38 °C
